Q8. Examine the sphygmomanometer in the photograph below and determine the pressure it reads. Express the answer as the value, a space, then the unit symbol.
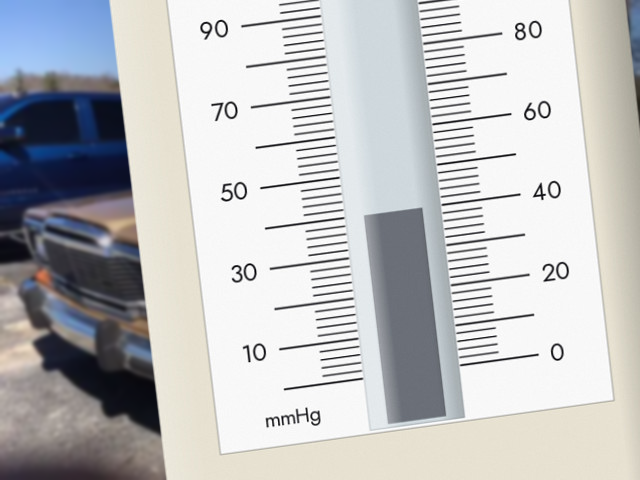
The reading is 40 mmHg
